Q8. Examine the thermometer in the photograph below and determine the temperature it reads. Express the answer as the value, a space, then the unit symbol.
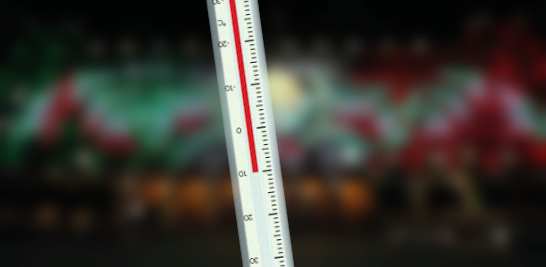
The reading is 10 °C
